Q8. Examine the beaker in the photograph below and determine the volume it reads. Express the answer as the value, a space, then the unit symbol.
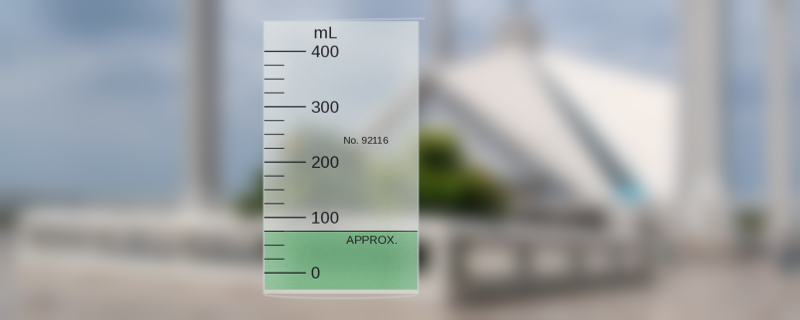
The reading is 75 mL
